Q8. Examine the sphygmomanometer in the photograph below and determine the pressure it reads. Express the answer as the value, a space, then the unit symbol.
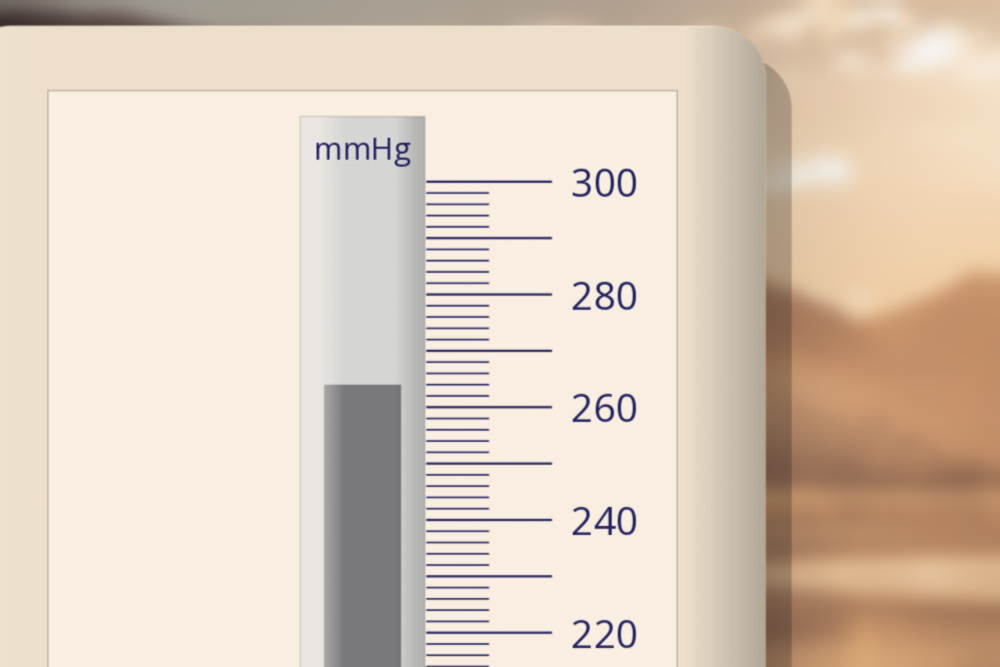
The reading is 264 mmHg
